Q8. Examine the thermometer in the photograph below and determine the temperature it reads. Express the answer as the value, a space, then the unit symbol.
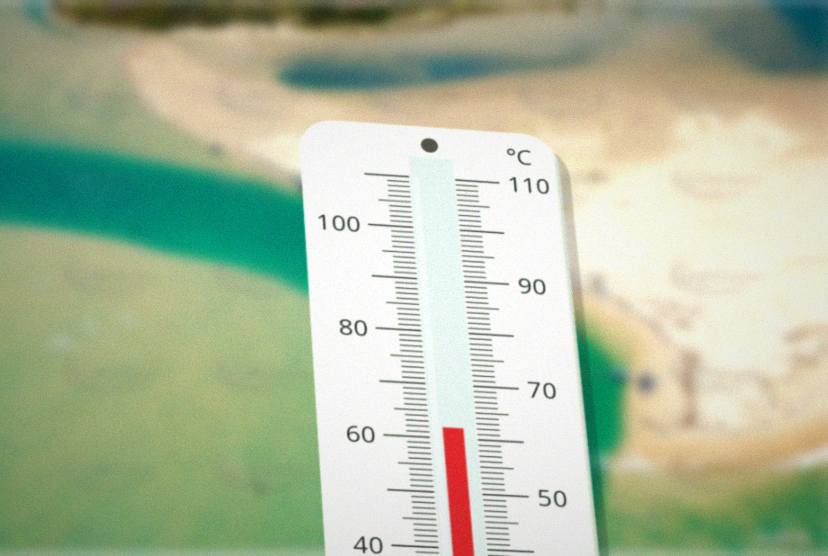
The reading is 62 °C
